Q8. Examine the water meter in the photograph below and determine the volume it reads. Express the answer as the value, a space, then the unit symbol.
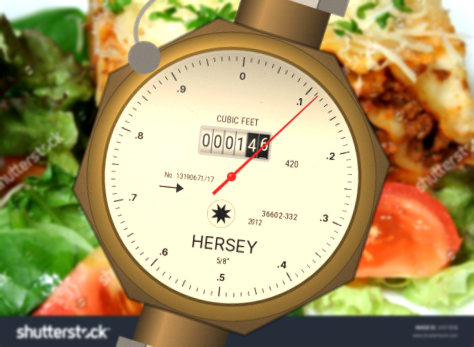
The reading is 146.11 ft³
